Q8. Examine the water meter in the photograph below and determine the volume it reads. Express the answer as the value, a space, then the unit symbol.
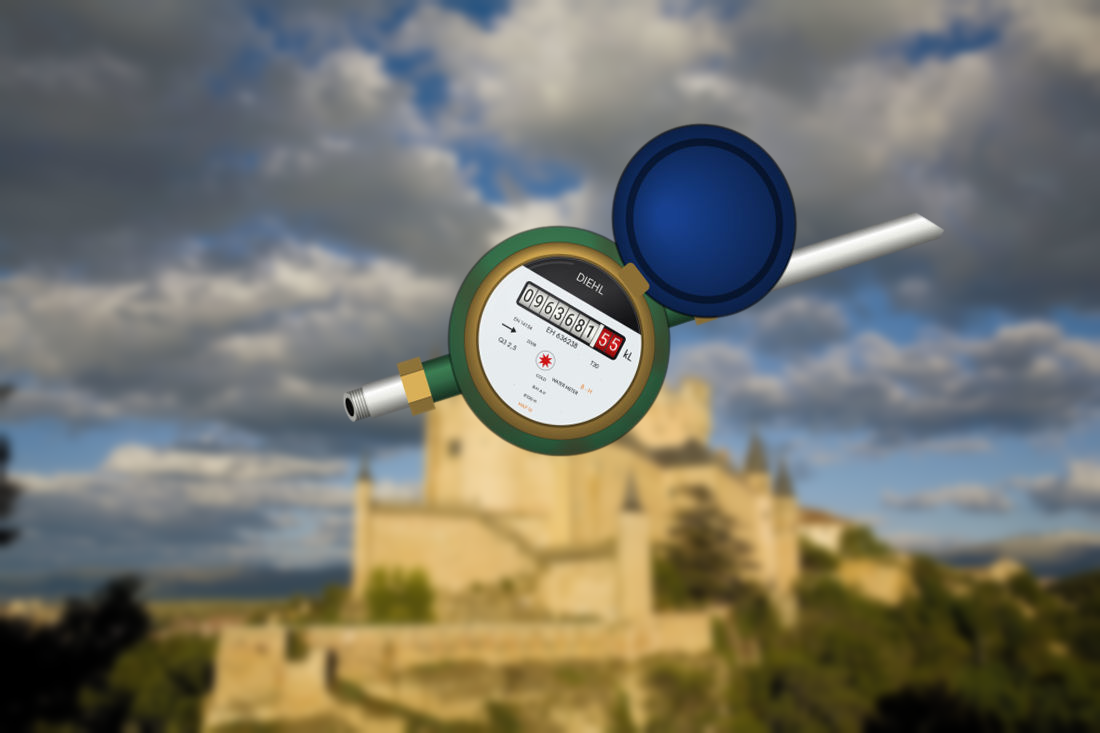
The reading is 963681.55 kL
